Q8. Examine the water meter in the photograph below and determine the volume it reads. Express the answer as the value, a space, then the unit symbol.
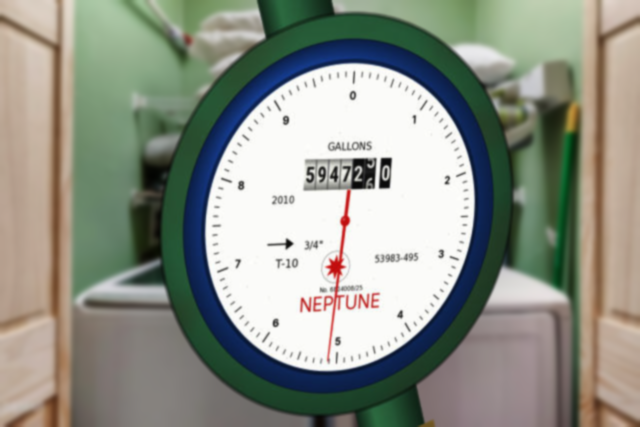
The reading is 5947255.1 gal
